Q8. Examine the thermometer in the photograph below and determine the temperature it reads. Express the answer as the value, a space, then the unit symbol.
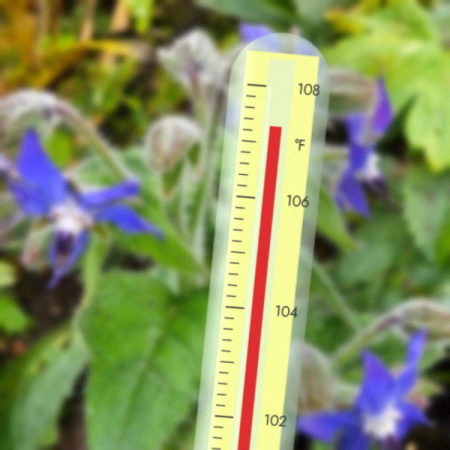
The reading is 107.3 °F
